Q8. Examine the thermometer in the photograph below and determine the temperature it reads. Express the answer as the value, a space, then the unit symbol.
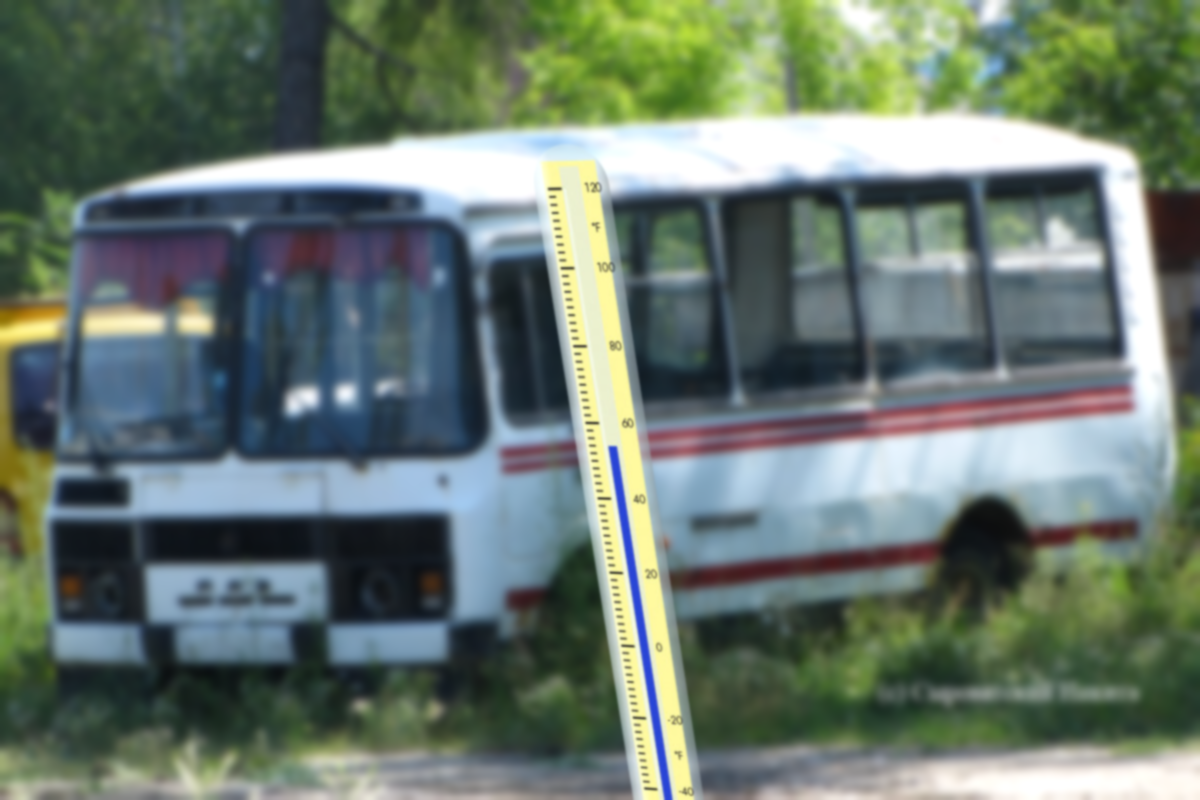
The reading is 54 °F
